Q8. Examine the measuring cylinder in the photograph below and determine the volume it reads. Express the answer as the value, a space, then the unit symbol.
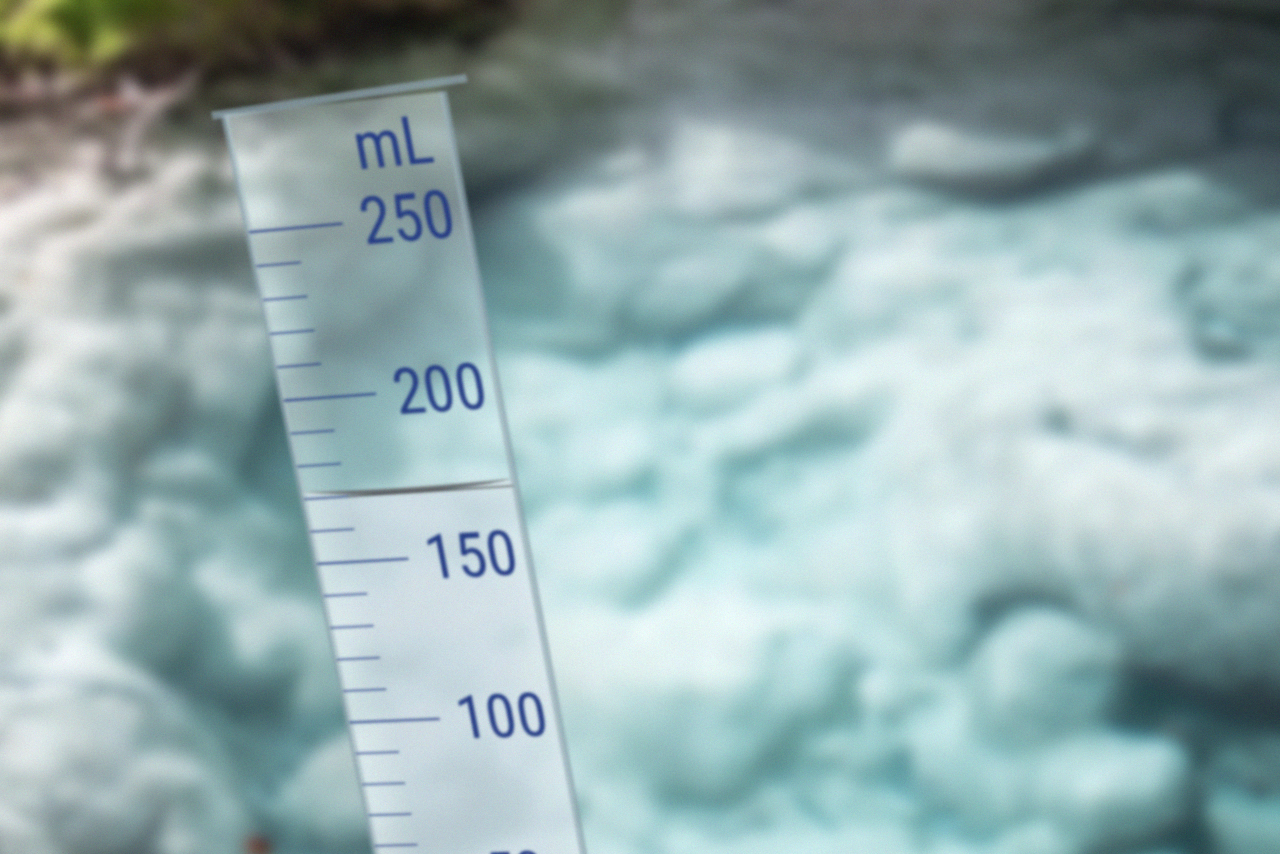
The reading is 170 mL
